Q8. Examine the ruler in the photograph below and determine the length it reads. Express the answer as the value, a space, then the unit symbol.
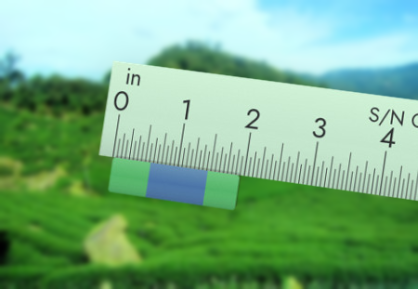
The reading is 1.9375 in
